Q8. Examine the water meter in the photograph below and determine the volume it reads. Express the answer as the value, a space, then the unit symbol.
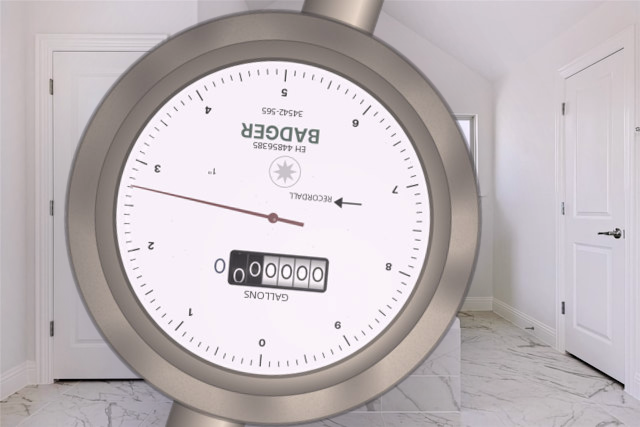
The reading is 2.7 gal
